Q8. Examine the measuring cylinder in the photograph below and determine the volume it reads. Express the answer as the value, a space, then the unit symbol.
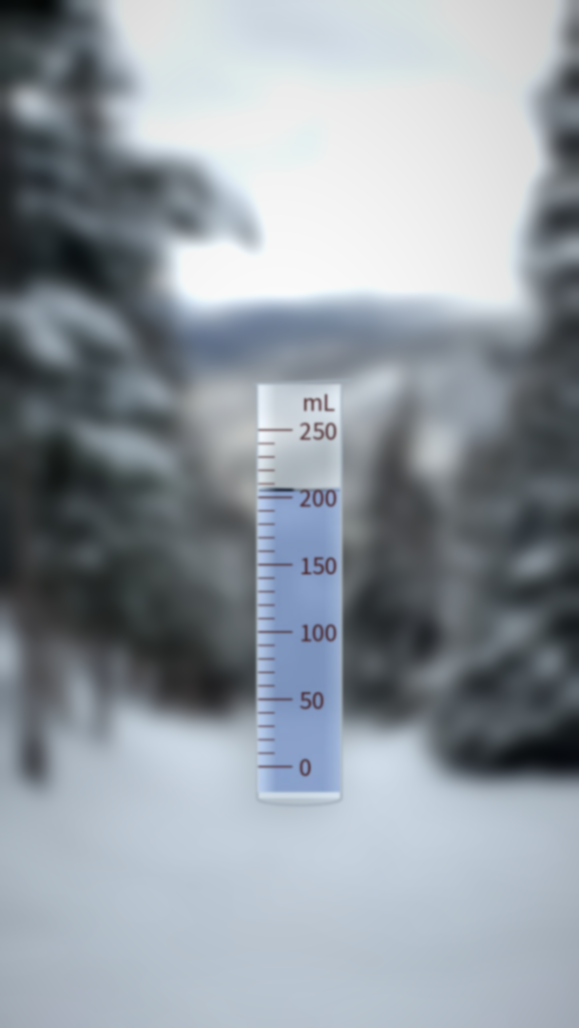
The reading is 205 mL
